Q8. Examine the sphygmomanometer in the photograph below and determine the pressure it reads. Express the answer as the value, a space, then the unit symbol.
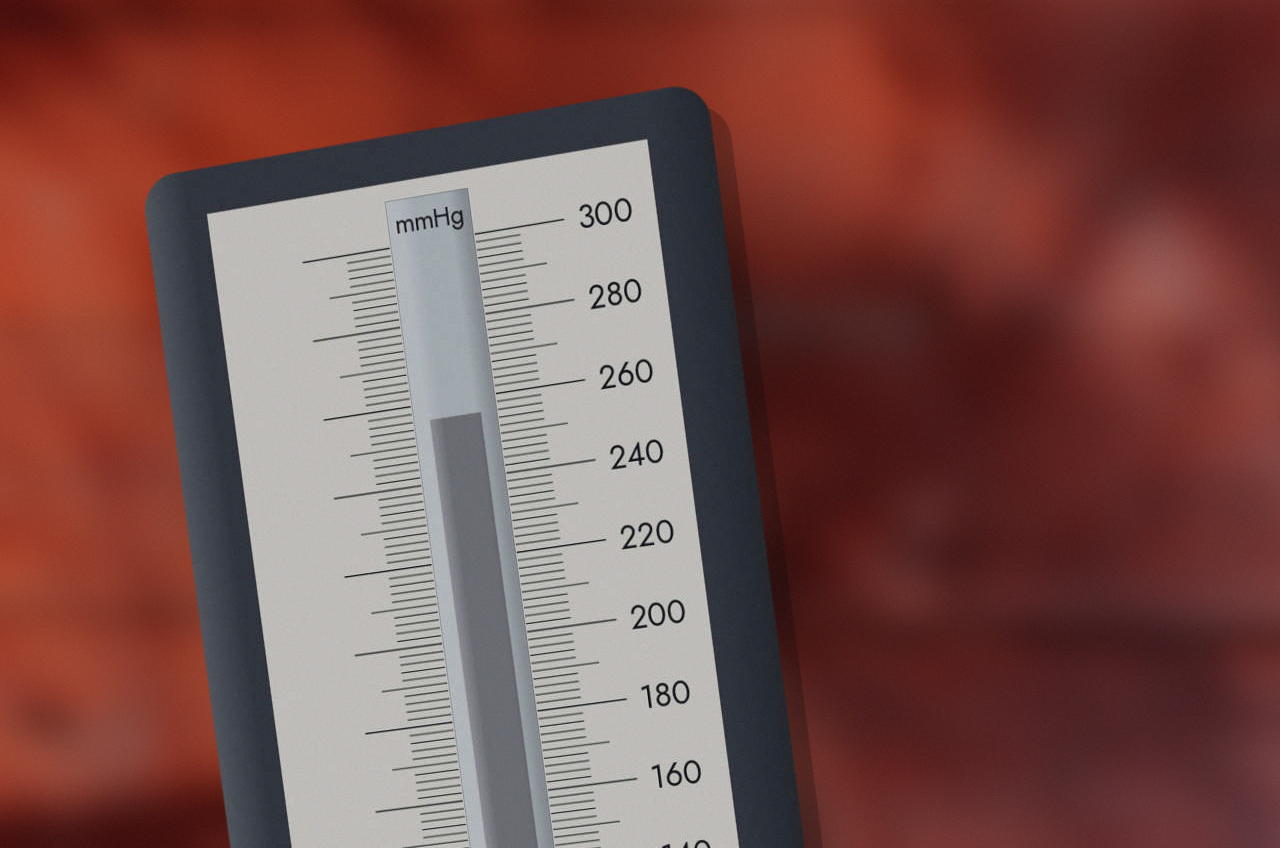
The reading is 256 mmHg
